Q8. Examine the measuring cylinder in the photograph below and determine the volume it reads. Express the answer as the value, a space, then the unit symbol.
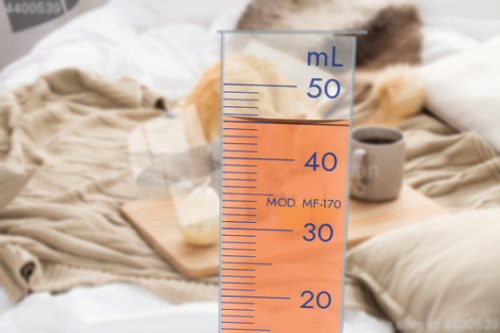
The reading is 45 mL
